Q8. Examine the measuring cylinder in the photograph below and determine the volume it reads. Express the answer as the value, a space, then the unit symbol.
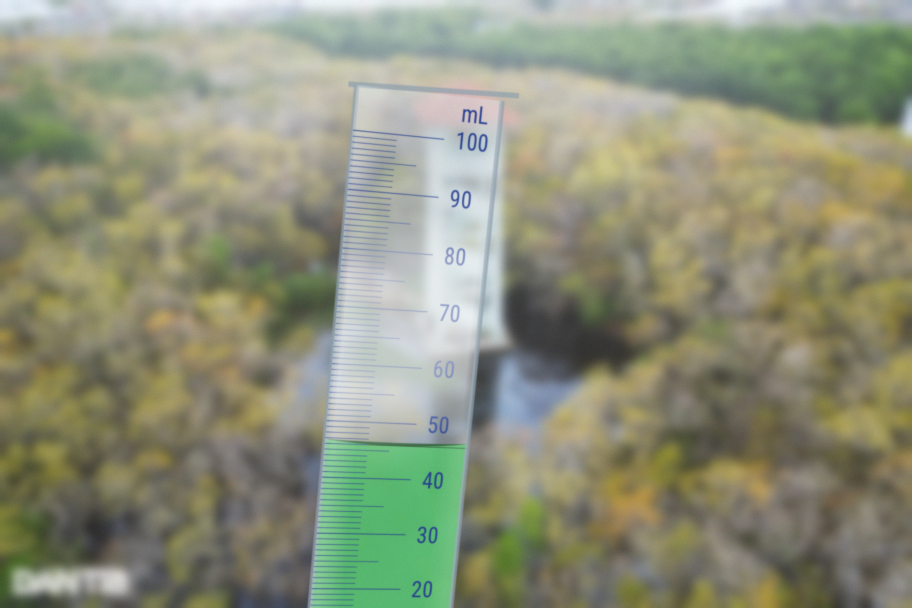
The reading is 46 mL
